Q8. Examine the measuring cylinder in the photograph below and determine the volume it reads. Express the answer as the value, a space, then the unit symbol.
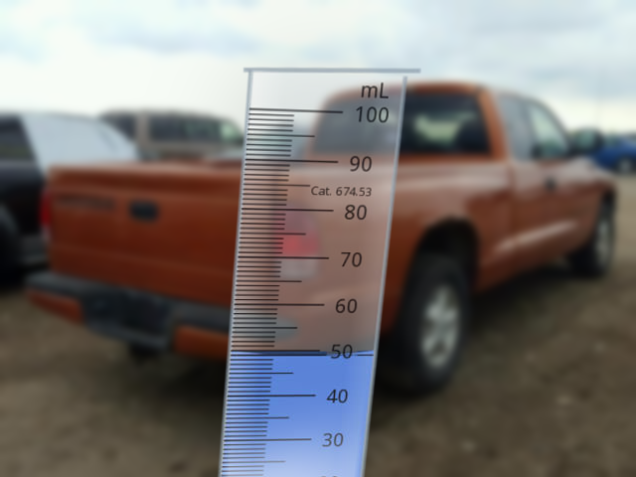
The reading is 49 mL
